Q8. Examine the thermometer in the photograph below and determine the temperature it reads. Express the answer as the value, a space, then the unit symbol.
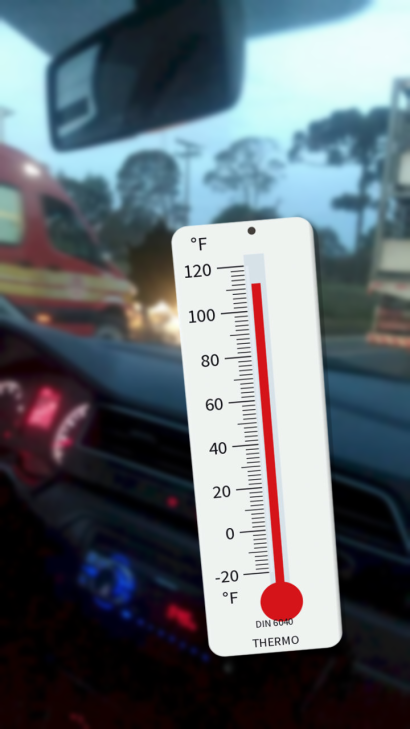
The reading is 112 °F
